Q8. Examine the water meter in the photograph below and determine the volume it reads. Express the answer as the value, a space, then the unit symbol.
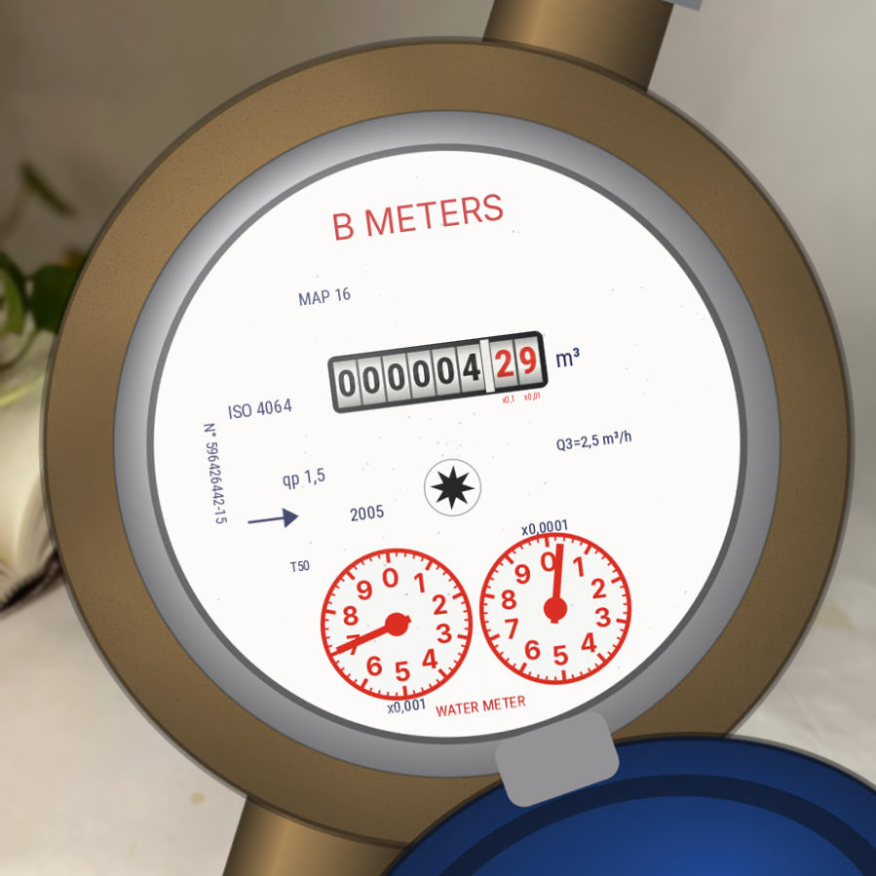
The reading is 4.2970 m³
